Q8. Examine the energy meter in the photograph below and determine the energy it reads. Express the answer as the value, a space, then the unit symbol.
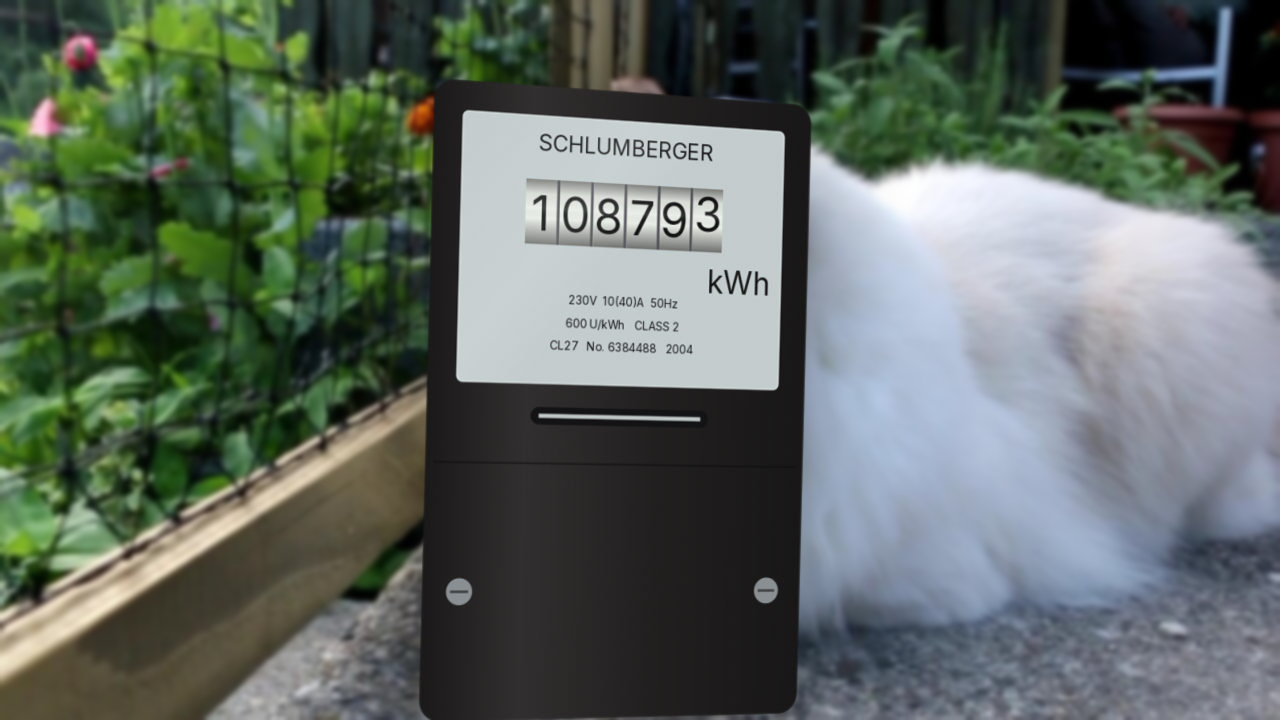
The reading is 108793 kWh
